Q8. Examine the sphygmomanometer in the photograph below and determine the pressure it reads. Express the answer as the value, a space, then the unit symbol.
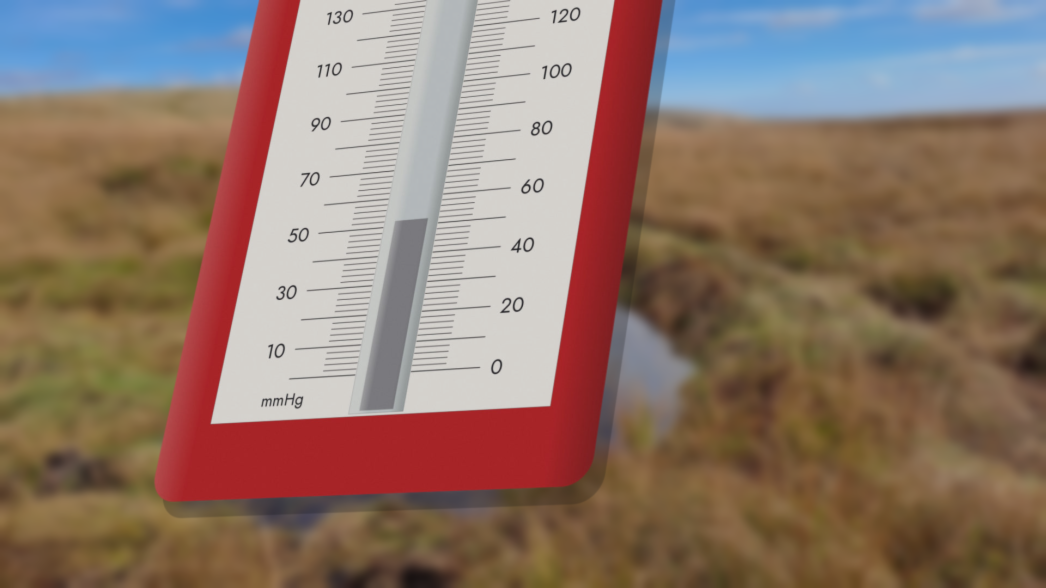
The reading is 52 mmHg
